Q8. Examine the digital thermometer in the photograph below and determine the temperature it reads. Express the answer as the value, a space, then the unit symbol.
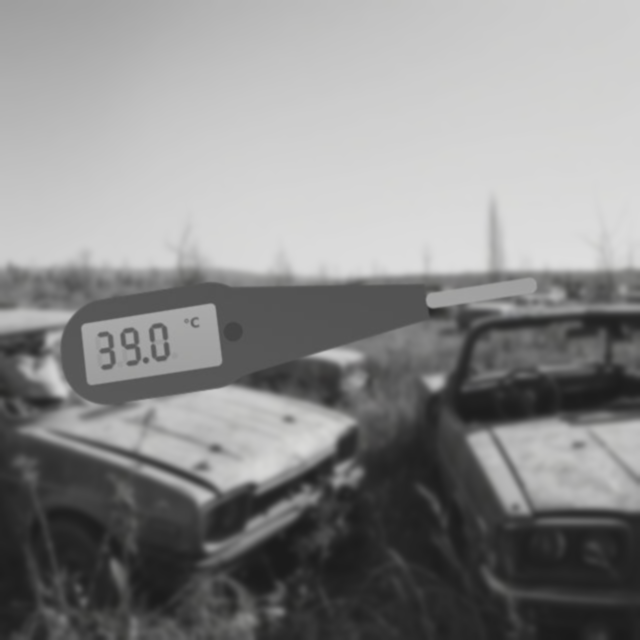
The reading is 39.0 °C
